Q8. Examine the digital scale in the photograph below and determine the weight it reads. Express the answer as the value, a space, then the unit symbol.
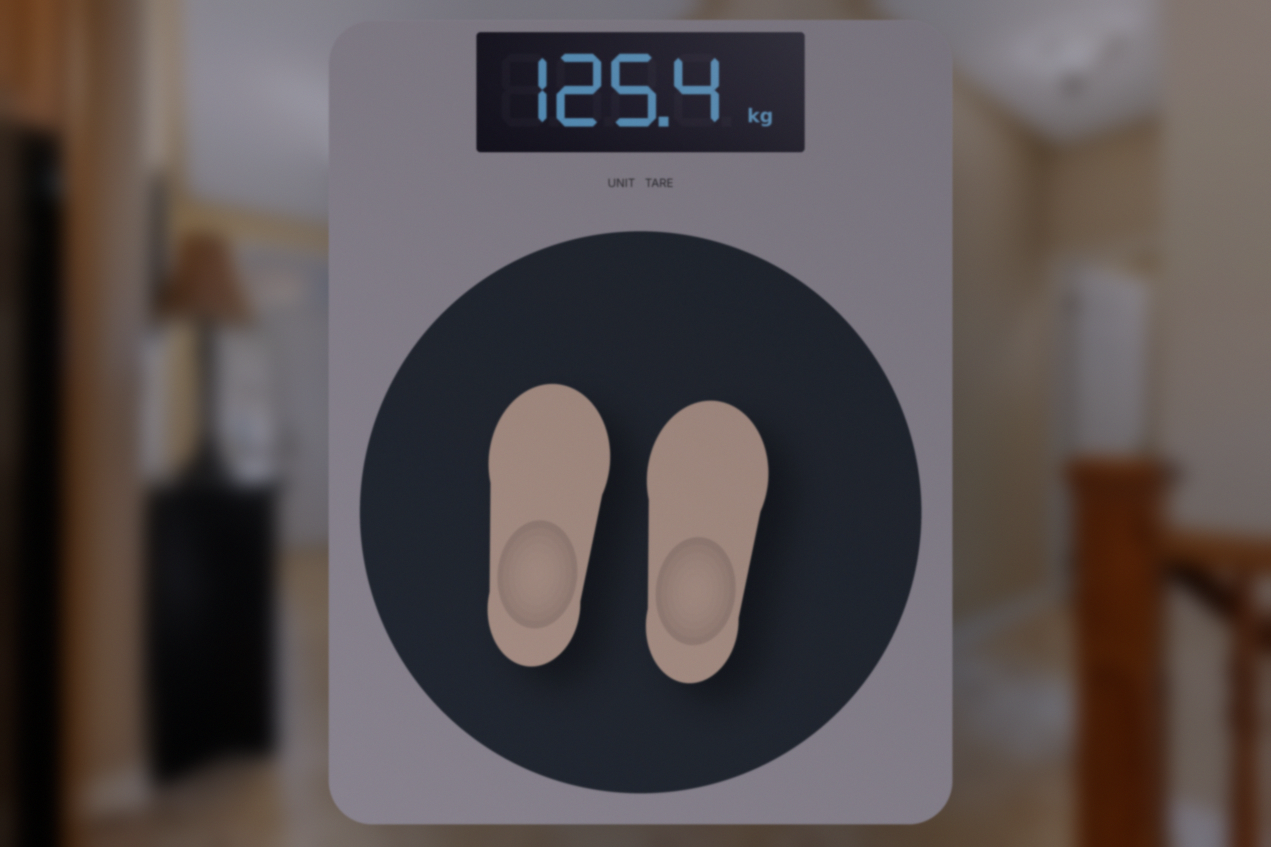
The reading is 125.4 kg
